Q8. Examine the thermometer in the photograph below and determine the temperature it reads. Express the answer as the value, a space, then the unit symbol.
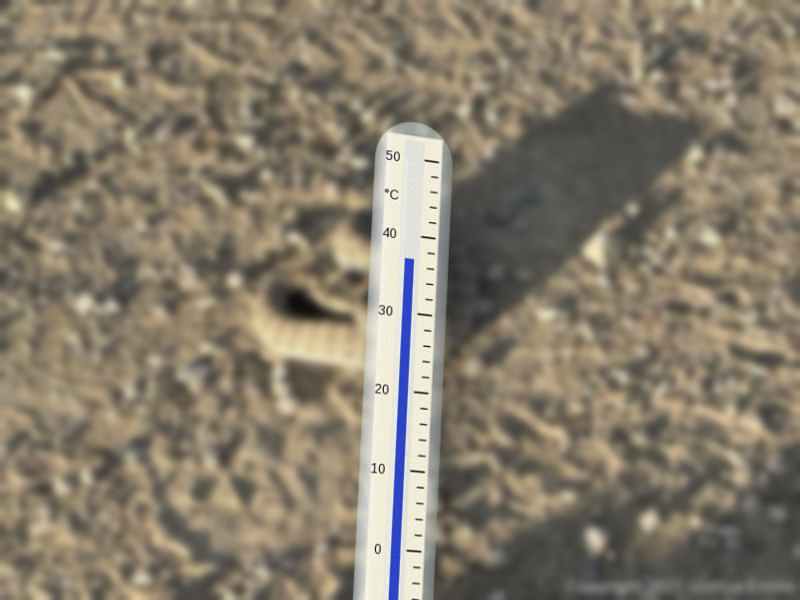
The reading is 37 °C
